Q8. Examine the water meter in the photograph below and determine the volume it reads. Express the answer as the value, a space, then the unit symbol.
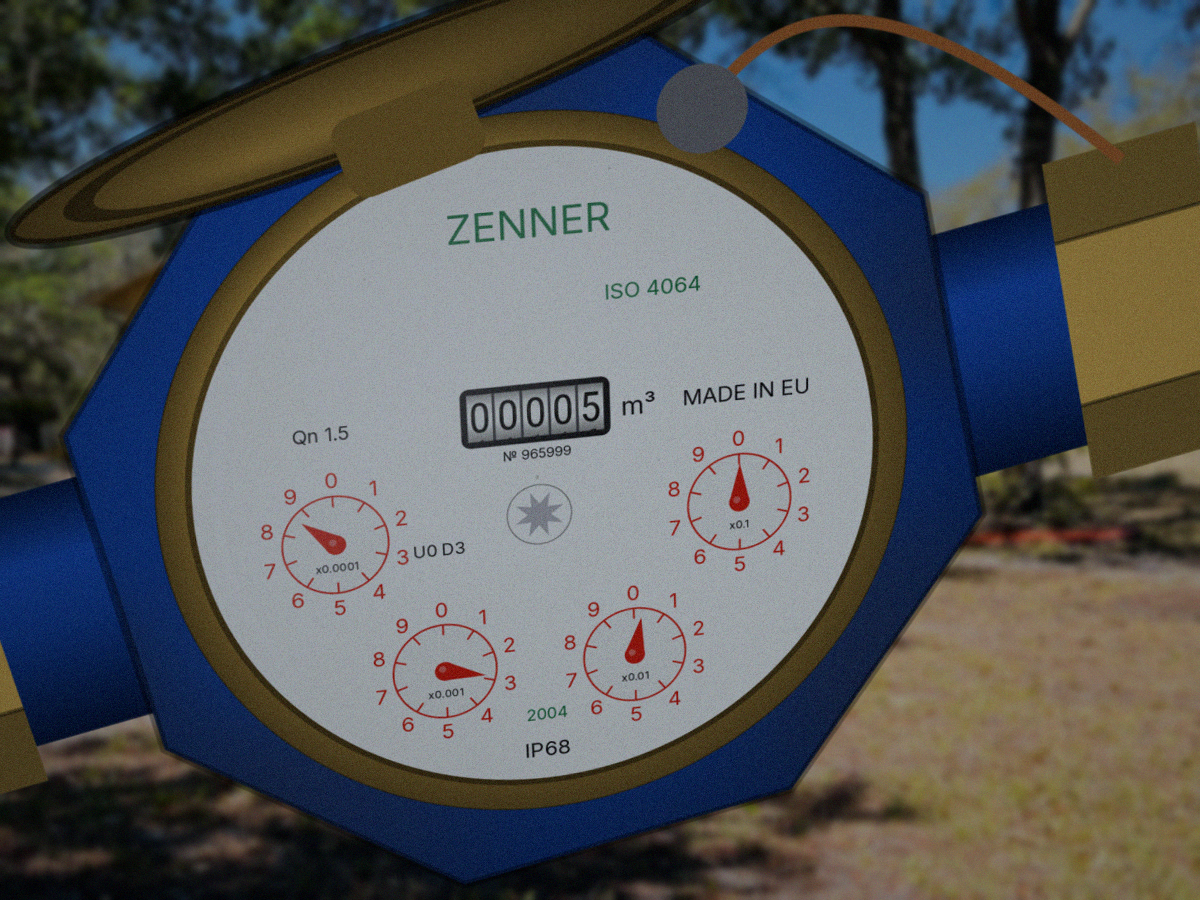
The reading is 5.0028 m³
